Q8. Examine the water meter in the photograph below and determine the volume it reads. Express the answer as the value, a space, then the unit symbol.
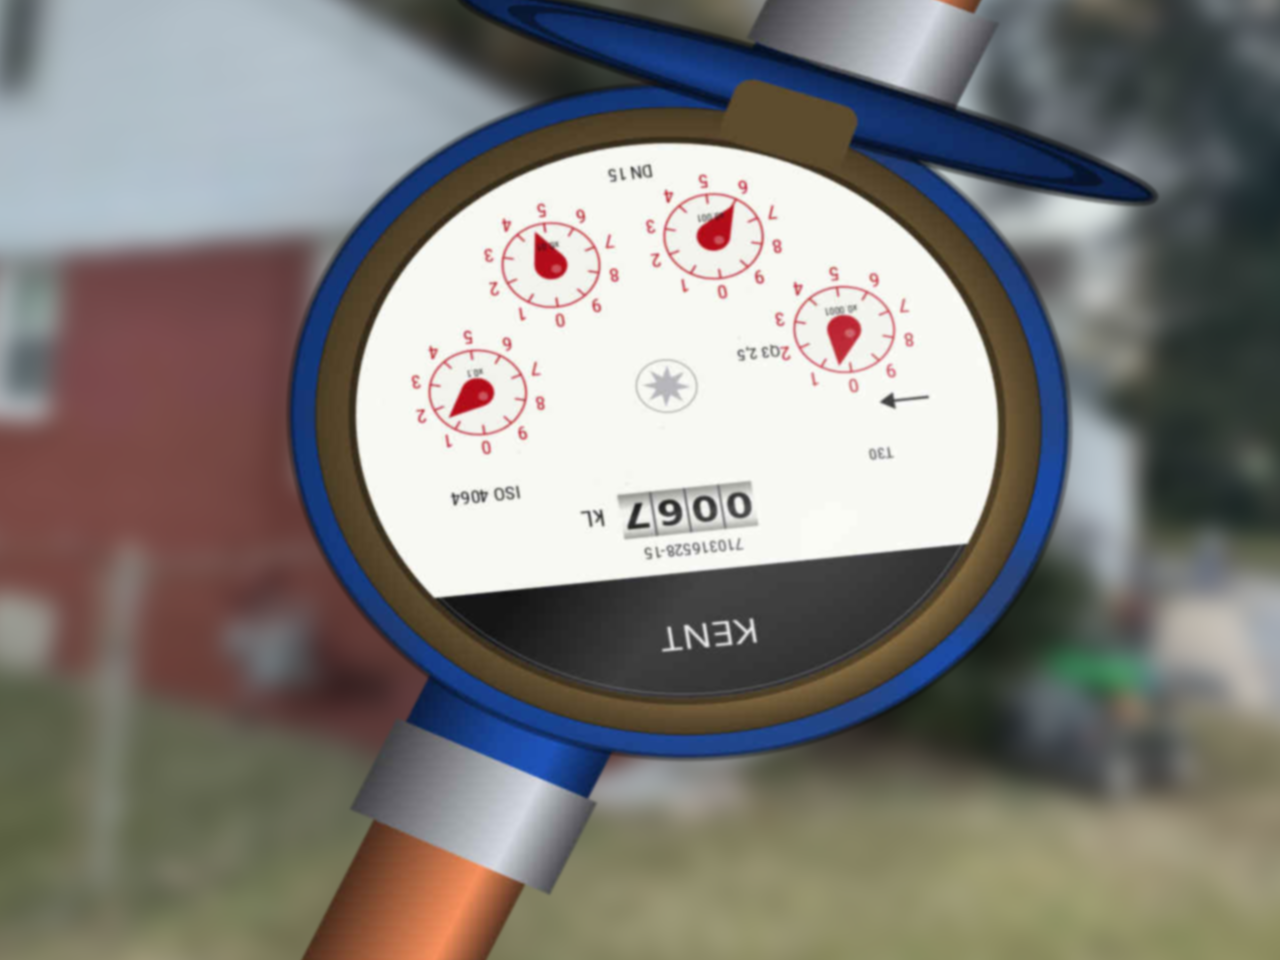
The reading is 67.1460 kL
